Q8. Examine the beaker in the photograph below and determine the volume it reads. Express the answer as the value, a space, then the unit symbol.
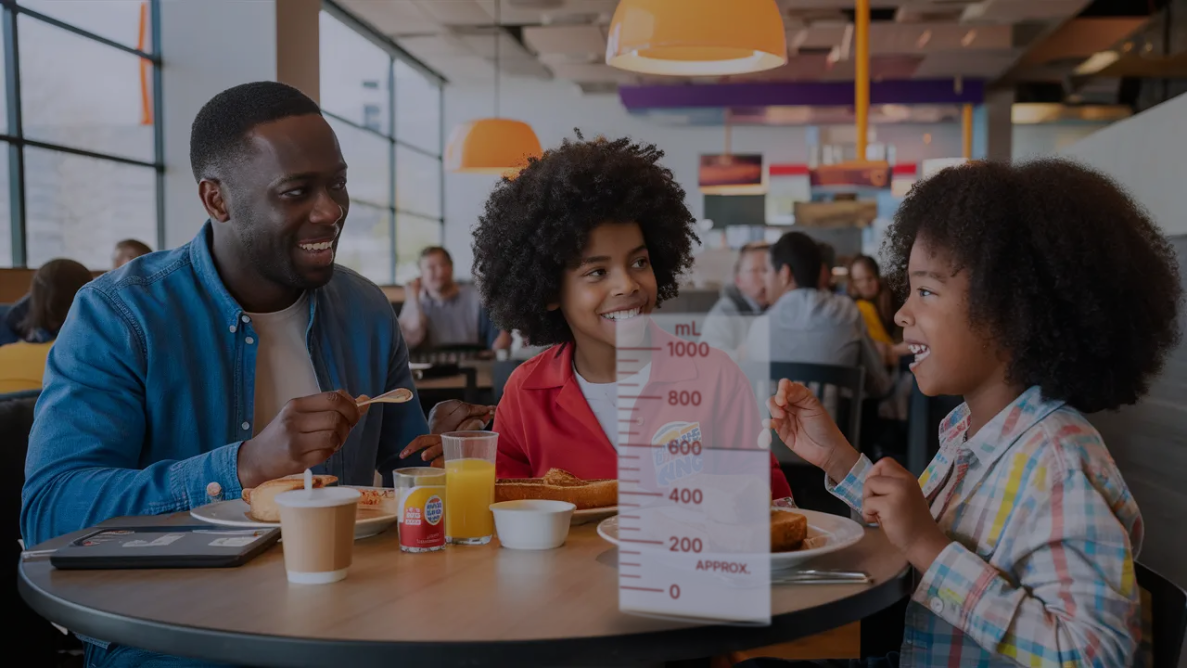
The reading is 600 mL
